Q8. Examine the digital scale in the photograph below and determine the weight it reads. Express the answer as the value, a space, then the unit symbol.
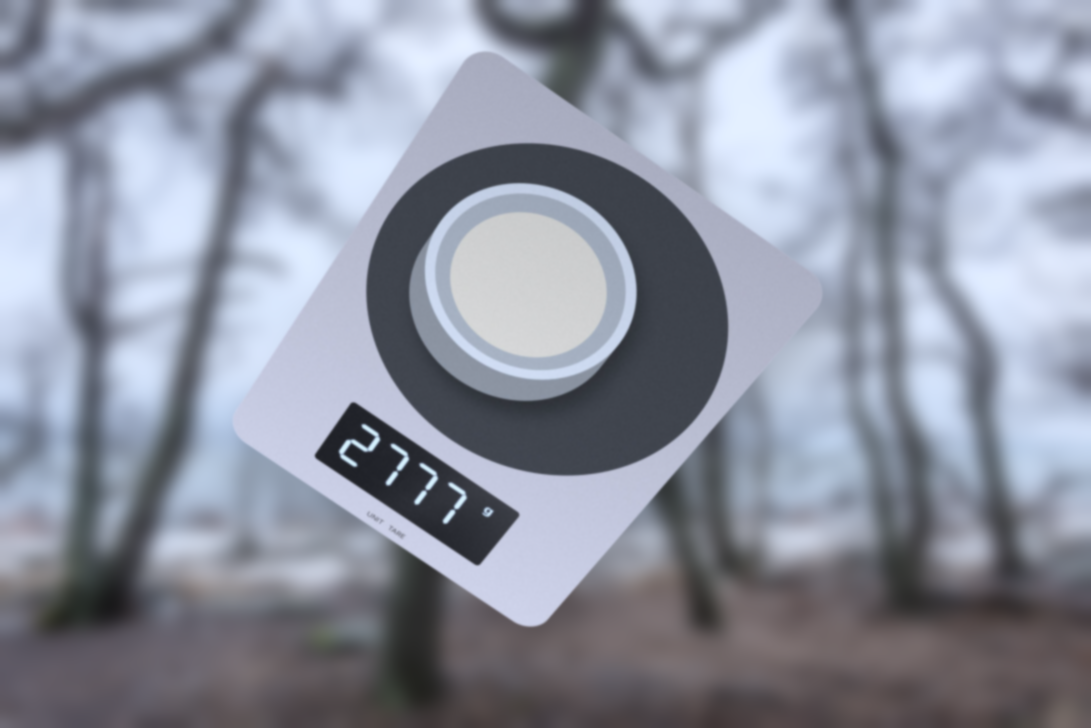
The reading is 2777 g
